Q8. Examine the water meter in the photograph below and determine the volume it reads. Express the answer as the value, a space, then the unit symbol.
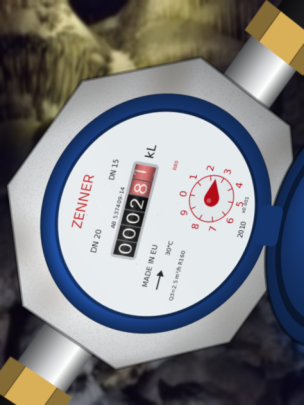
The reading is 2.812 kL
